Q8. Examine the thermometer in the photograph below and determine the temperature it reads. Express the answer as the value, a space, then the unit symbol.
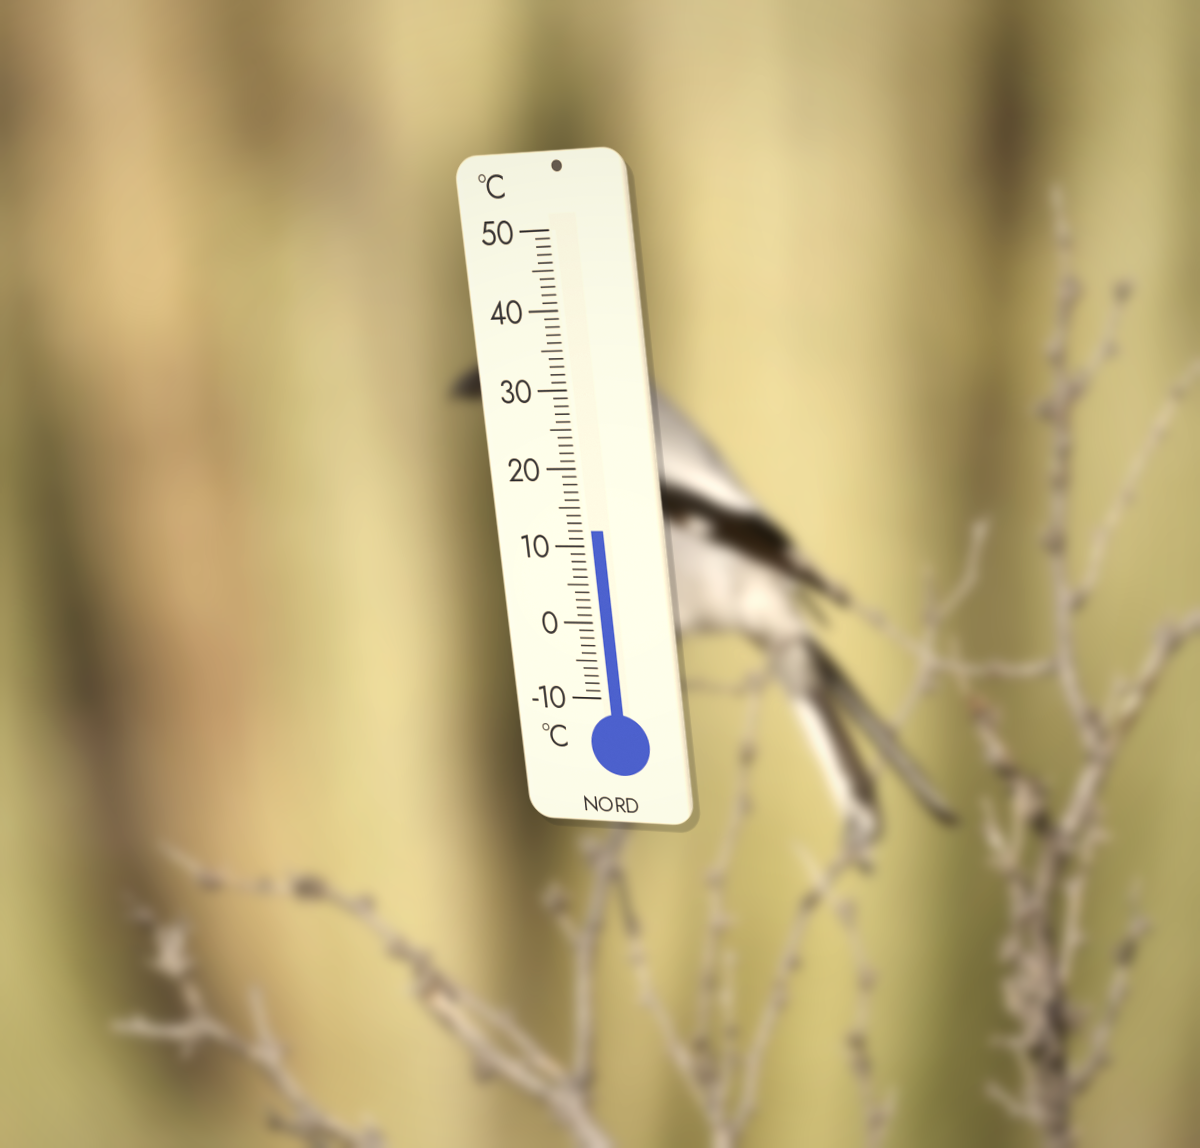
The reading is 12 °C
